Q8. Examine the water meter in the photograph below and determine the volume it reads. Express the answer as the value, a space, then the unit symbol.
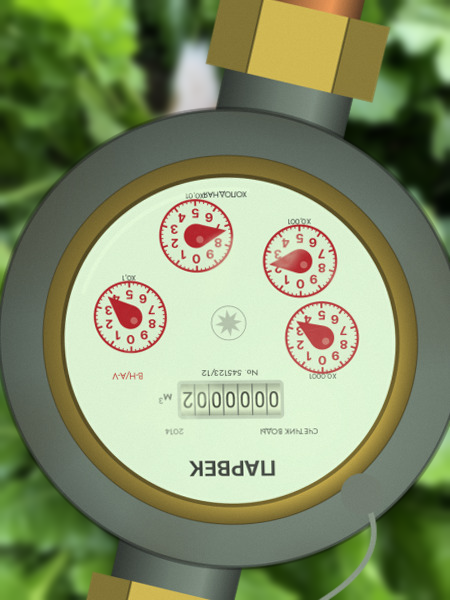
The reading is 2.3723 m³
